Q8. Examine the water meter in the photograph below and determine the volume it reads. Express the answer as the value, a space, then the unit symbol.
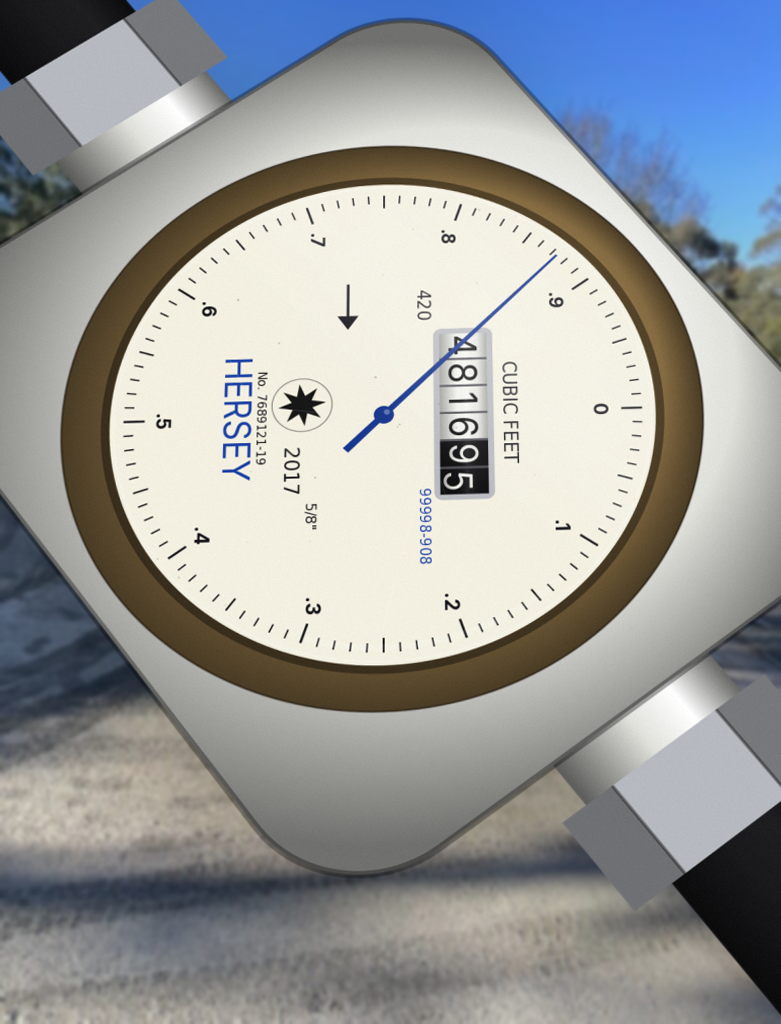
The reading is 481694.87 ft³
